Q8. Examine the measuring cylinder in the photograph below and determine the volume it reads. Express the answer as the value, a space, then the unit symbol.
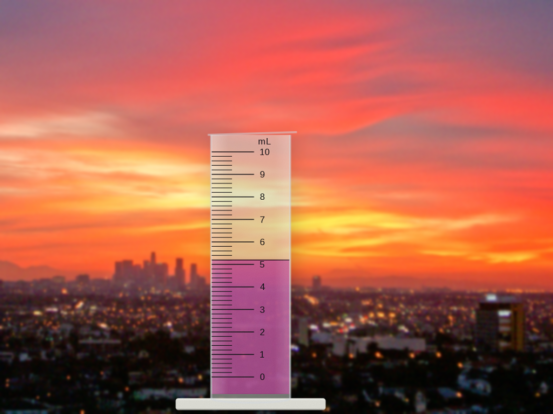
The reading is 5.2 mL
